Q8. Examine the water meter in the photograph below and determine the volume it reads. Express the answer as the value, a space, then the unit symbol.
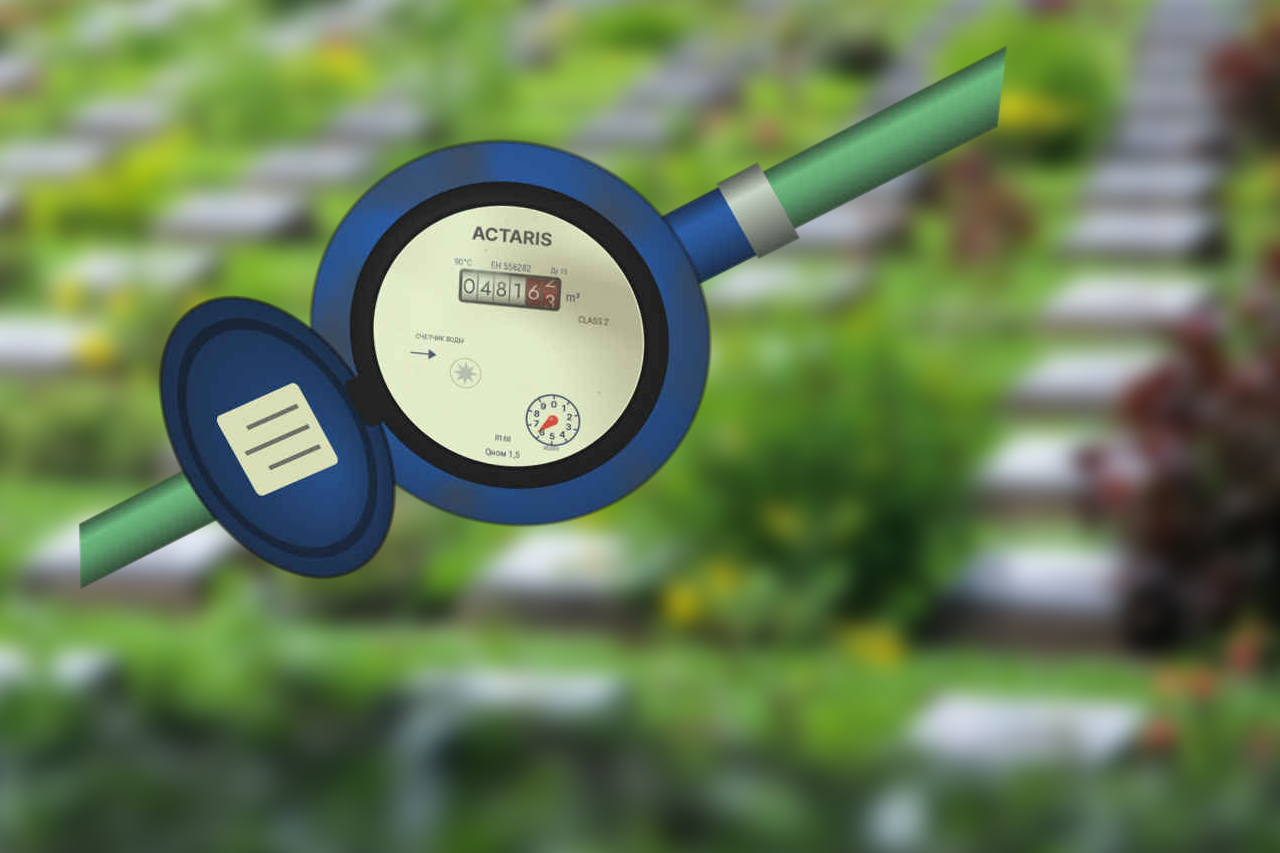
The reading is 481.626 m³
